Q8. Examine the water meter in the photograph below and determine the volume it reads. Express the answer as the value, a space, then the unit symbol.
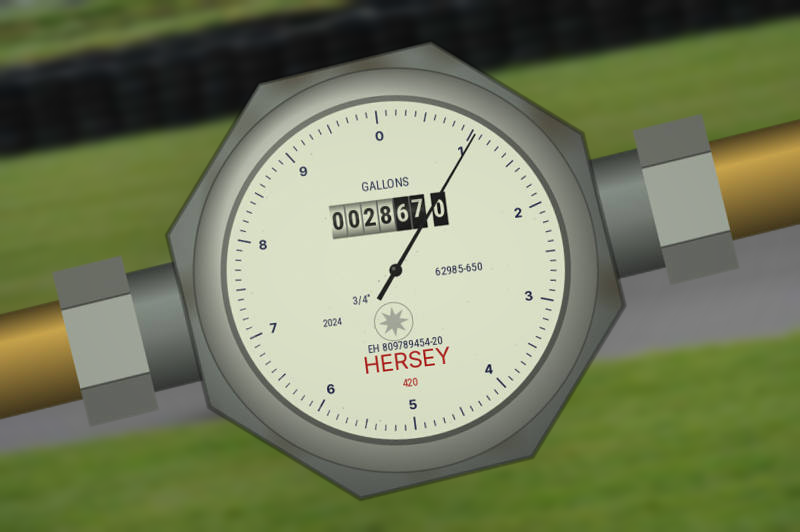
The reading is 28671.0 gal
